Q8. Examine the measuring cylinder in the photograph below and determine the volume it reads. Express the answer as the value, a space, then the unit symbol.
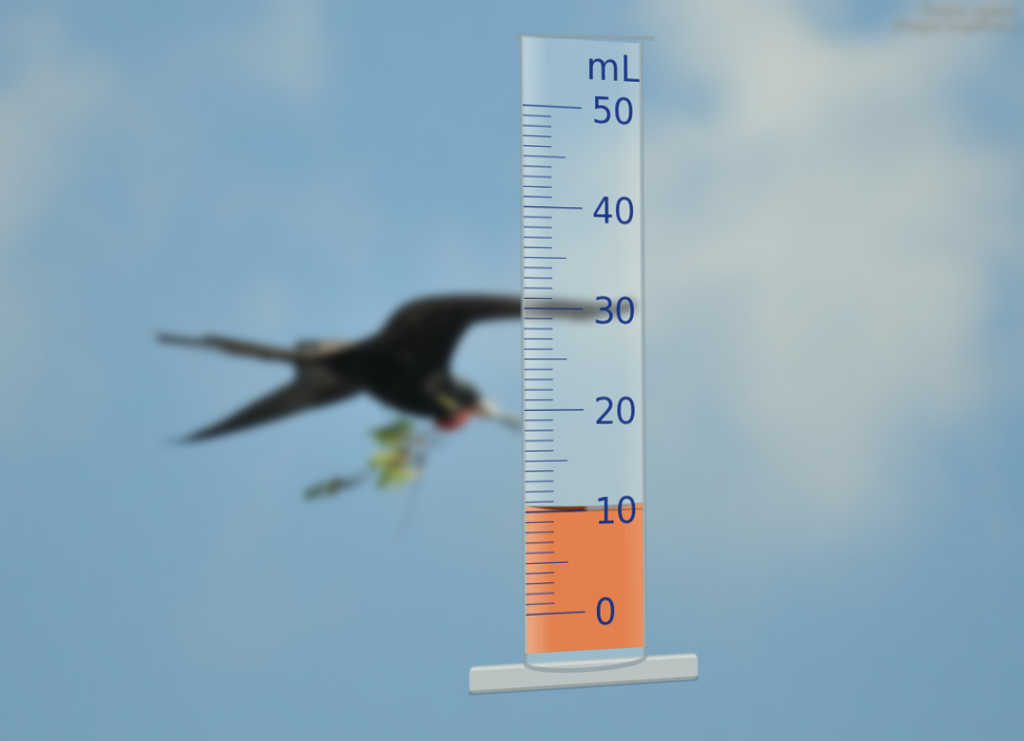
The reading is 10 mL
